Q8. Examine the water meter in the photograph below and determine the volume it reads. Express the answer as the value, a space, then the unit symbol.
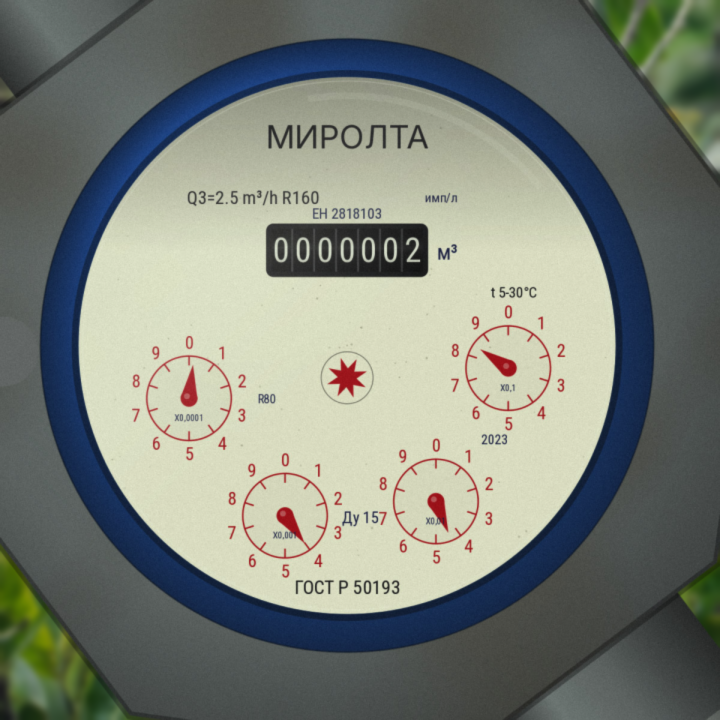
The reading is 2.8440 m³
